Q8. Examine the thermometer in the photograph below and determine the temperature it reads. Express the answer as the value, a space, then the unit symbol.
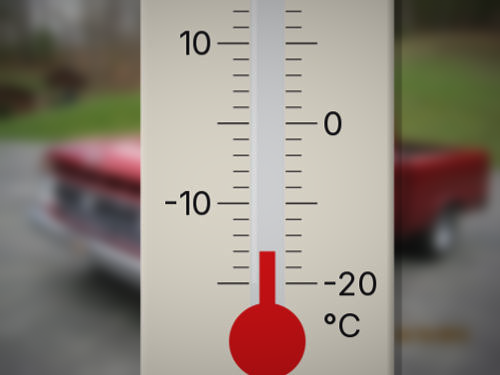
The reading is -16 °C
